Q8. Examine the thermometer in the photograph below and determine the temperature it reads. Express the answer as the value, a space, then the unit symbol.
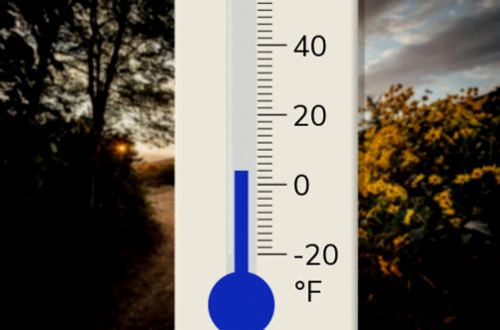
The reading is 4 °F
